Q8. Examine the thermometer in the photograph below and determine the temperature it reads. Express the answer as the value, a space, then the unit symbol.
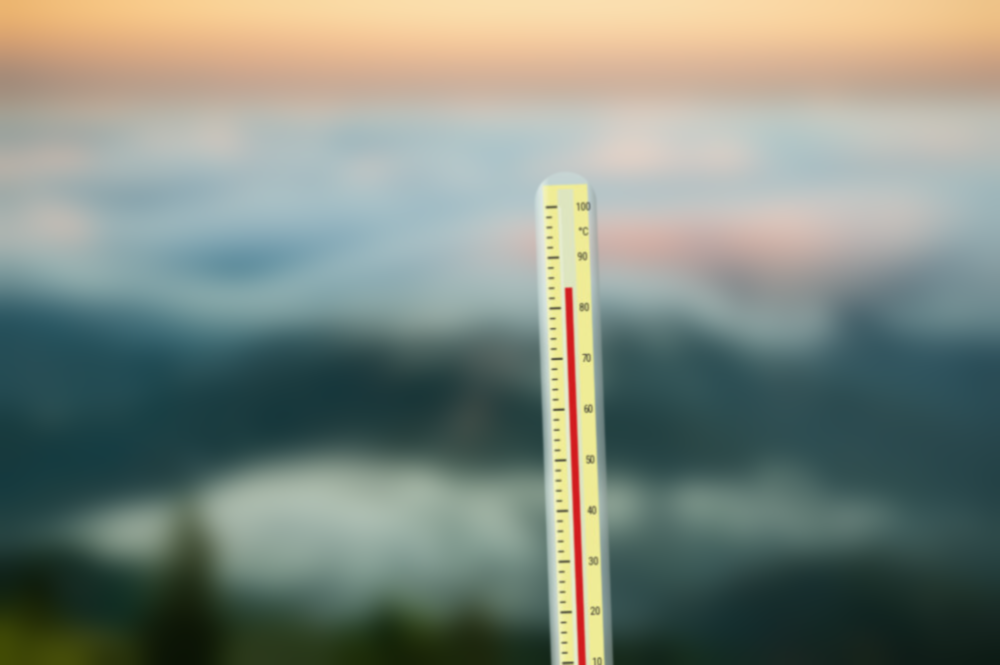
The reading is 84 °C
